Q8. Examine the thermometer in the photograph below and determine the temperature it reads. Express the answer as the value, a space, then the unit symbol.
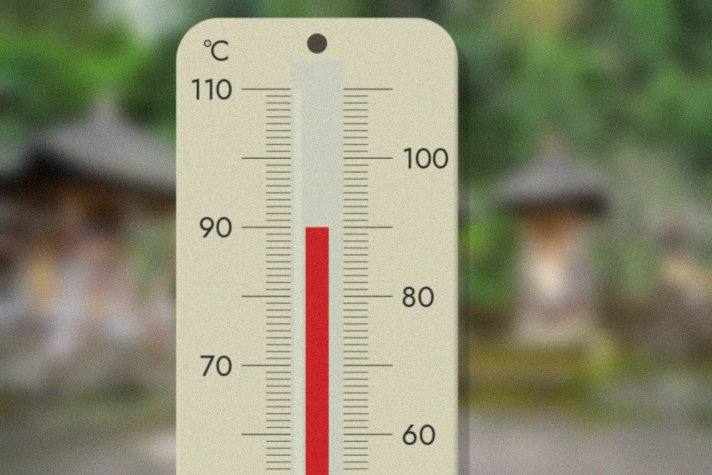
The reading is 90 °C
